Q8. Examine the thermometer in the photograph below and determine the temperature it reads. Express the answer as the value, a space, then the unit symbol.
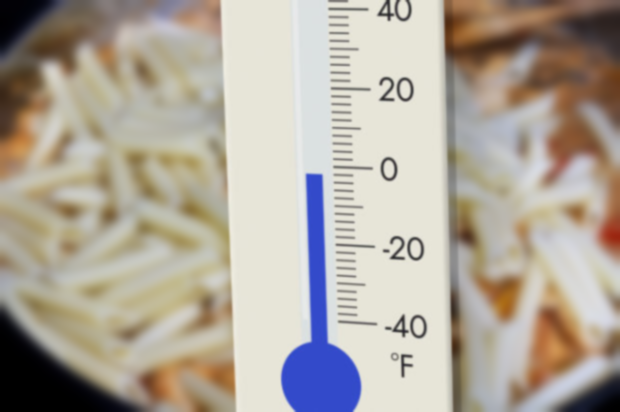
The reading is -2 °F
